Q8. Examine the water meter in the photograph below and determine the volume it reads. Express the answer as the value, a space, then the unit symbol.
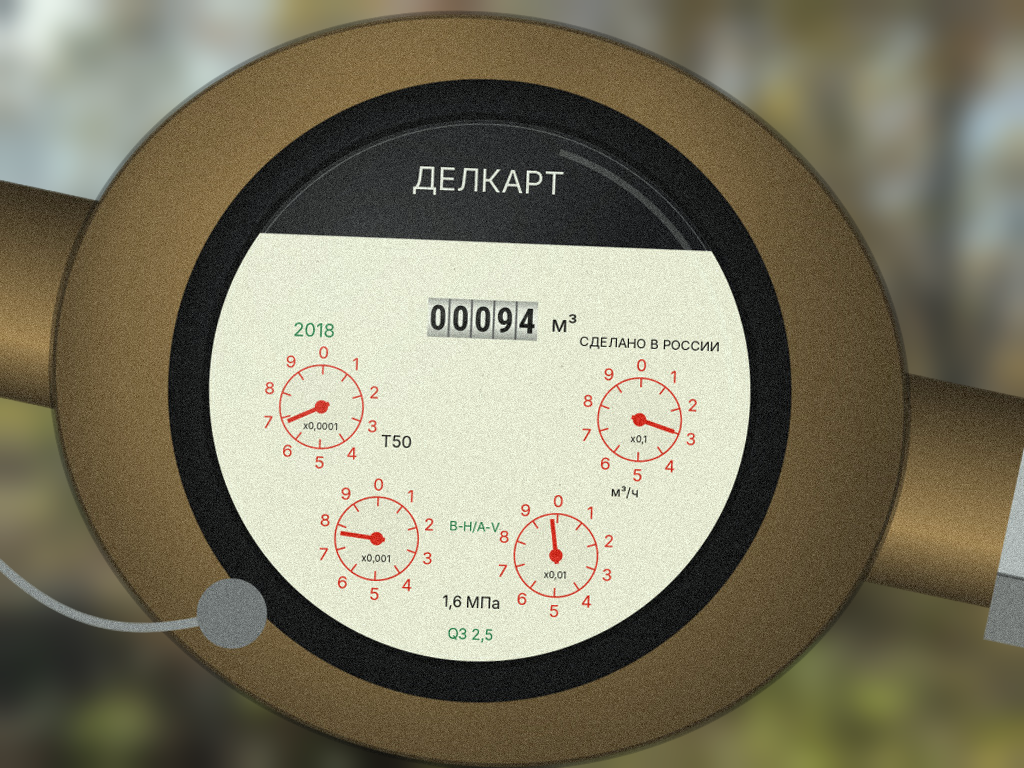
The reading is 94.2976 m³
